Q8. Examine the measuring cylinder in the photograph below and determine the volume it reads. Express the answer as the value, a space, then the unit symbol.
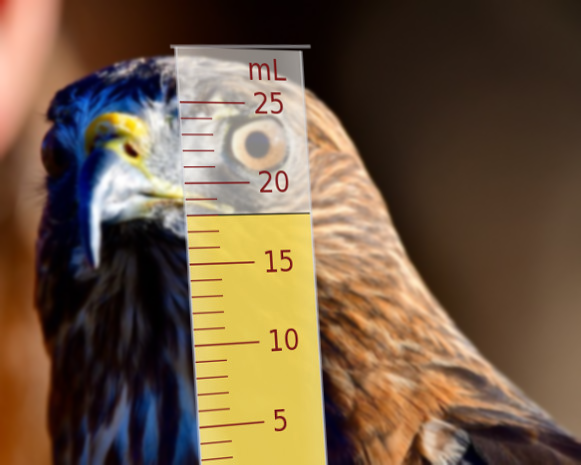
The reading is 18 mL
